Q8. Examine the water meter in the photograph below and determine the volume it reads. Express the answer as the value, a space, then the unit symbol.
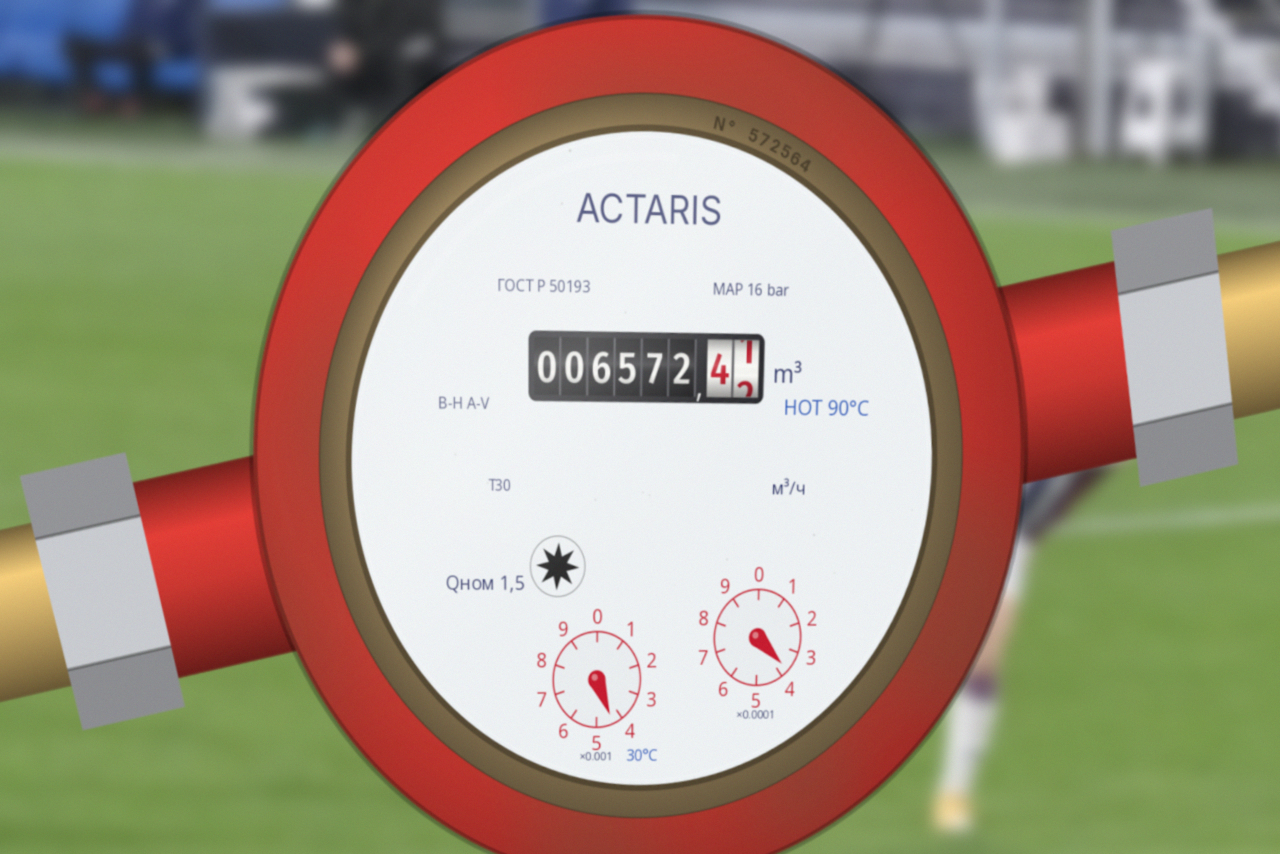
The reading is 6572.4143 m³
